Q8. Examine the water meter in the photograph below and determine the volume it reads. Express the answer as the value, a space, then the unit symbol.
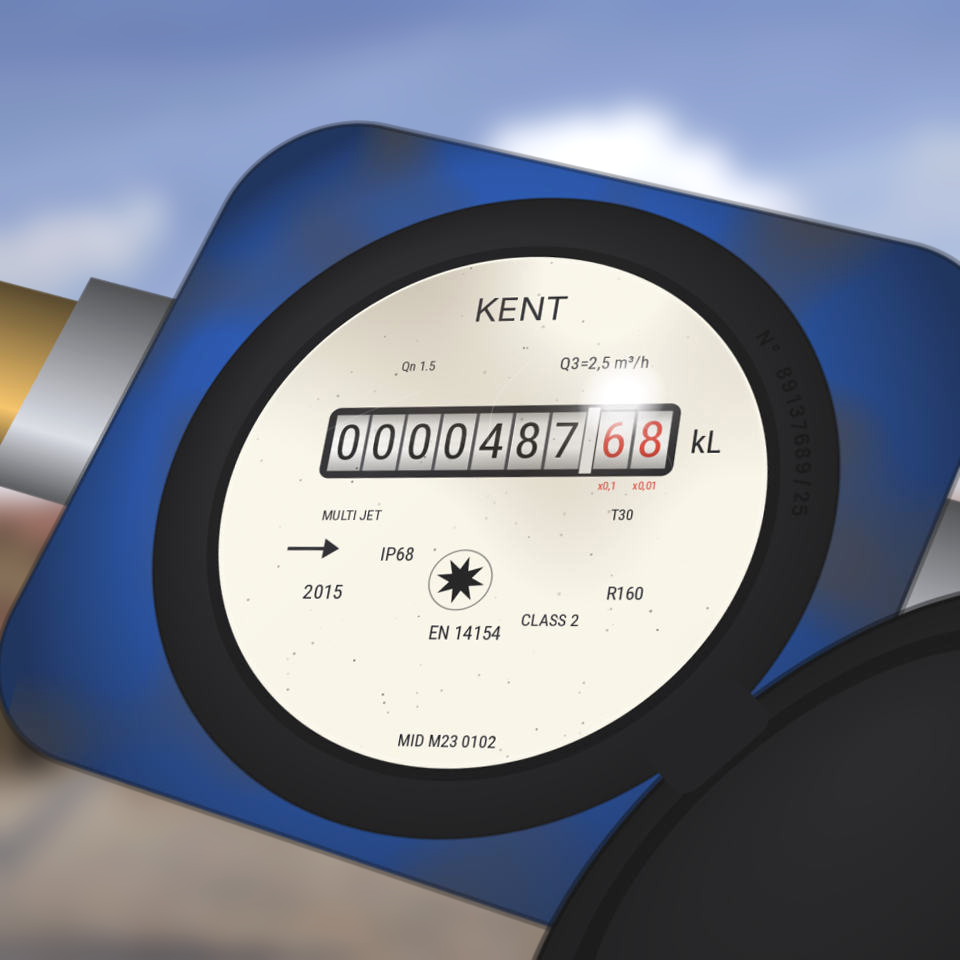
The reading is 487.68 kL
